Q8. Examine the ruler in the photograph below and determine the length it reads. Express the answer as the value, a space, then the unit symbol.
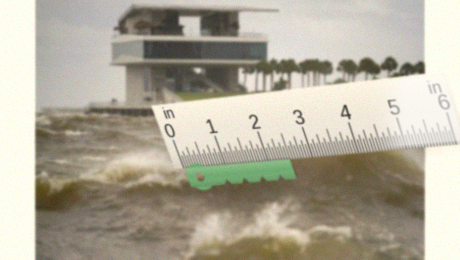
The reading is 2.5 in
